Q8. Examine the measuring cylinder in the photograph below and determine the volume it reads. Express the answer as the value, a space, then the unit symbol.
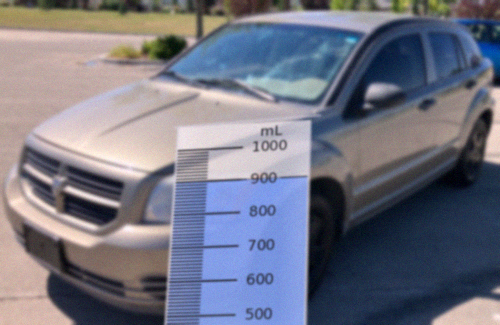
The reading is 900 mL
